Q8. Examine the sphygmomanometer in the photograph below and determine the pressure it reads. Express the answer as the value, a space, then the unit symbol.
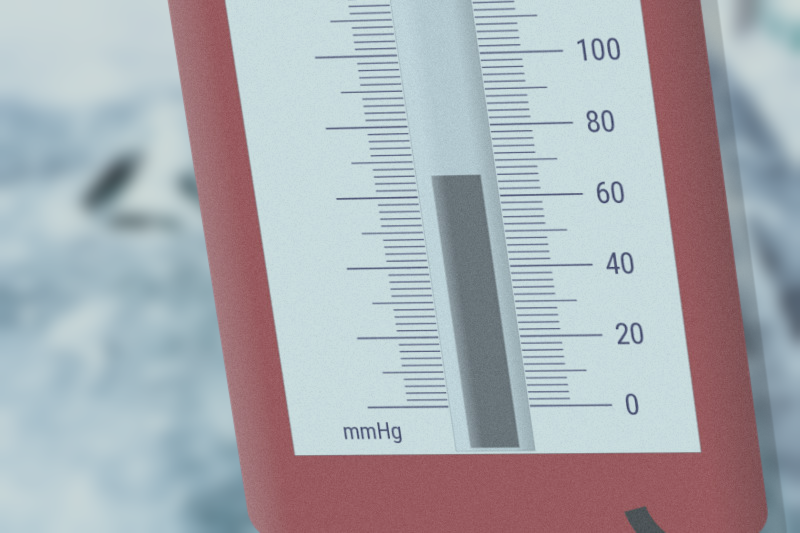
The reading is 66 mmHg
